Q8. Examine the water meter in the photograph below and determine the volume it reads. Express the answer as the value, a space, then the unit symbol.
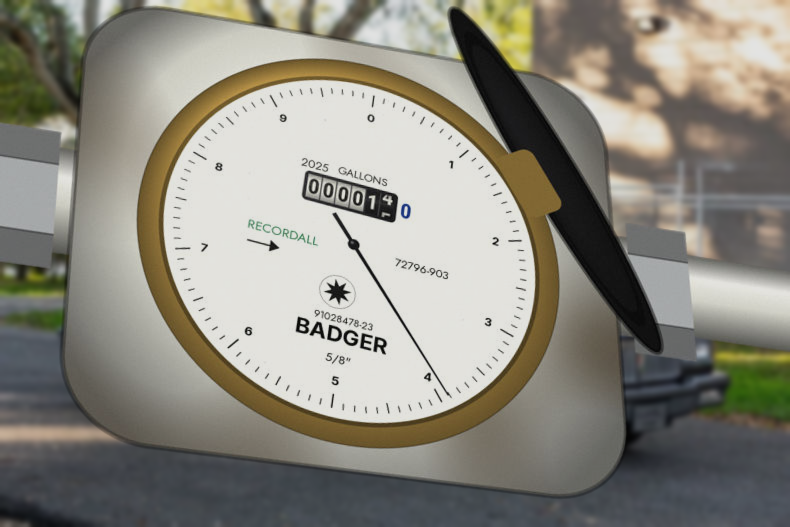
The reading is 143.9 gal
